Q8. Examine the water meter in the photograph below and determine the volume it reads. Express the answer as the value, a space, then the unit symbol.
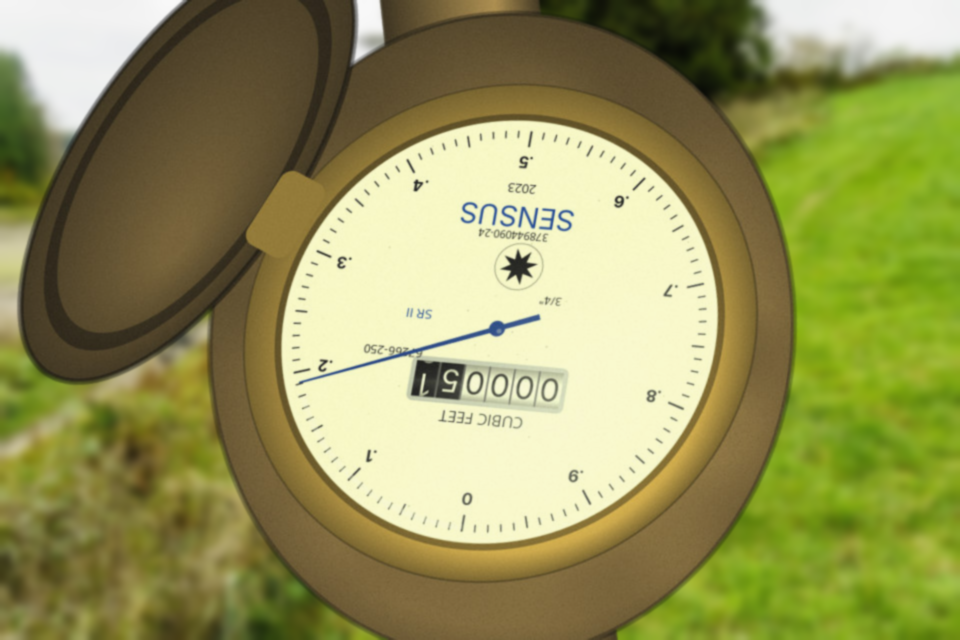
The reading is 51.19 ft³
